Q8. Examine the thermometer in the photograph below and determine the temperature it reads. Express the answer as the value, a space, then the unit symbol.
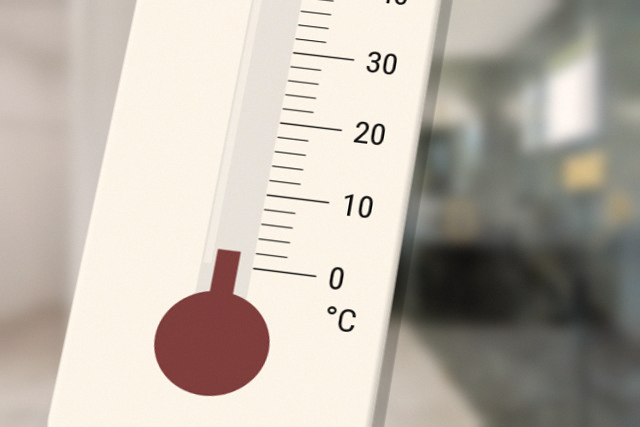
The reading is 2 °C
